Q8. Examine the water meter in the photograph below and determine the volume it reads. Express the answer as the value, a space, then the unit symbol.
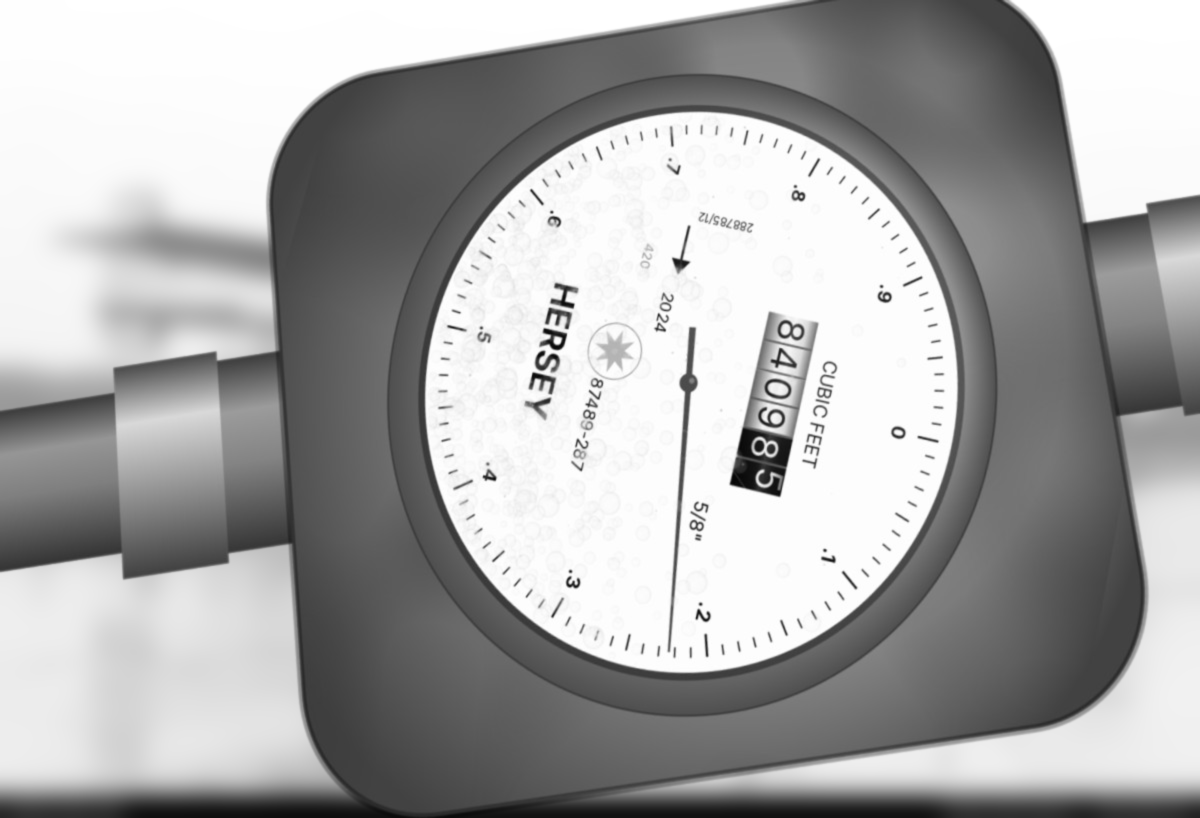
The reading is 840985.22 ft³
